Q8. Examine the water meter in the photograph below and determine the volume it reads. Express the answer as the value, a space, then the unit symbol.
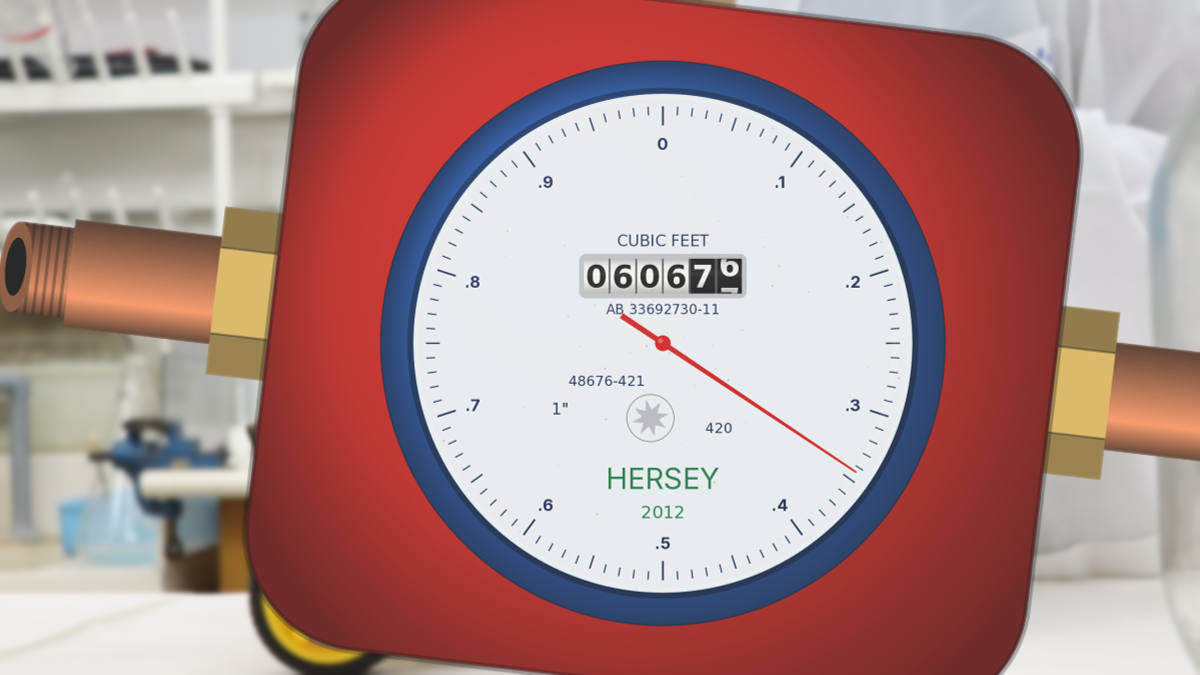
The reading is 60676.34 ft³
